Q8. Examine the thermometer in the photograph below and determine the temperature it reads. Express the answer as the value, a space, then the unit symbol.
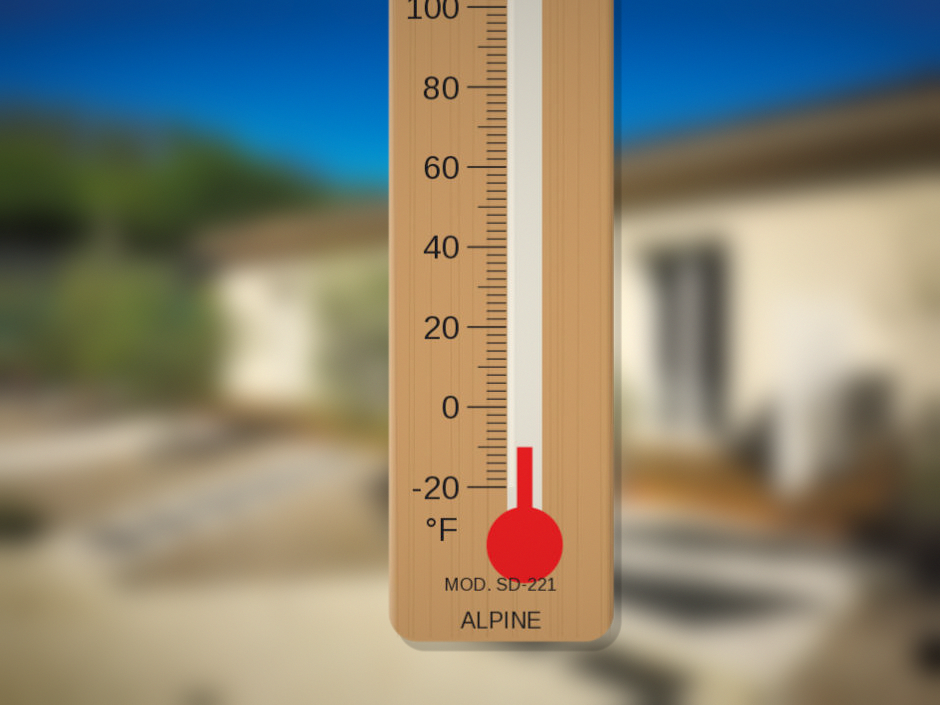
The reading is -10 °F
